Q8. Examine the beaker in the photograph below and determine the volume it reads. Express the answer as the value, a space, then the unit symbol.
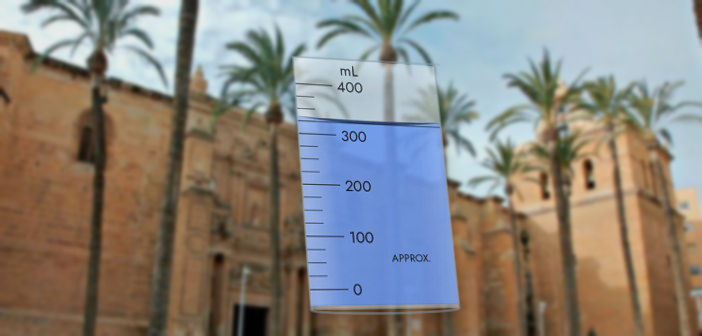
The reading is 325 mL
